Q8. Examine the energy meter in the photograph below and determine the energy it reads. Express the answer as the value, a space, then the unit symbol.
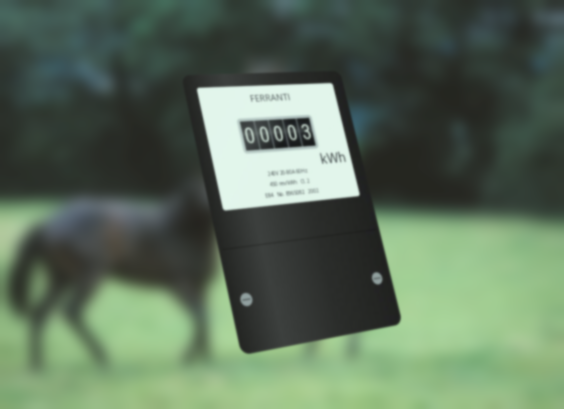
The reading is 3 kWh
